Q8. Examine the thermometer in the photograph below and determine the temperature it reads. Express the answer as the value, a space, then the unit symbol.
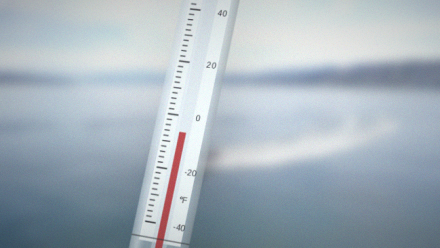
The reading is -6 °F
